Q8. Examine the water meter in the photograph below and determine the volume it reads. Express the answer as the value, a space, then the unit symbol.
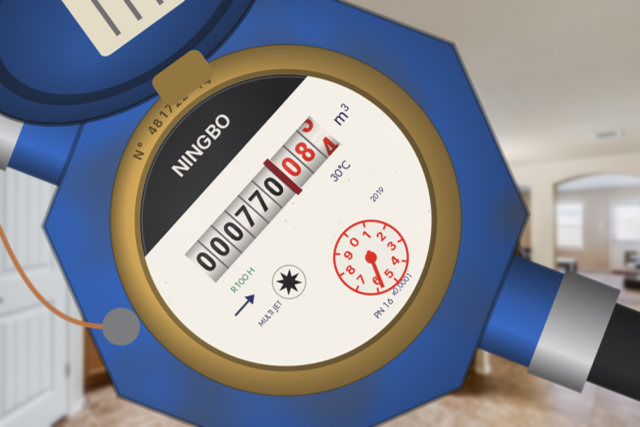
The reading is 770.0835 m³
